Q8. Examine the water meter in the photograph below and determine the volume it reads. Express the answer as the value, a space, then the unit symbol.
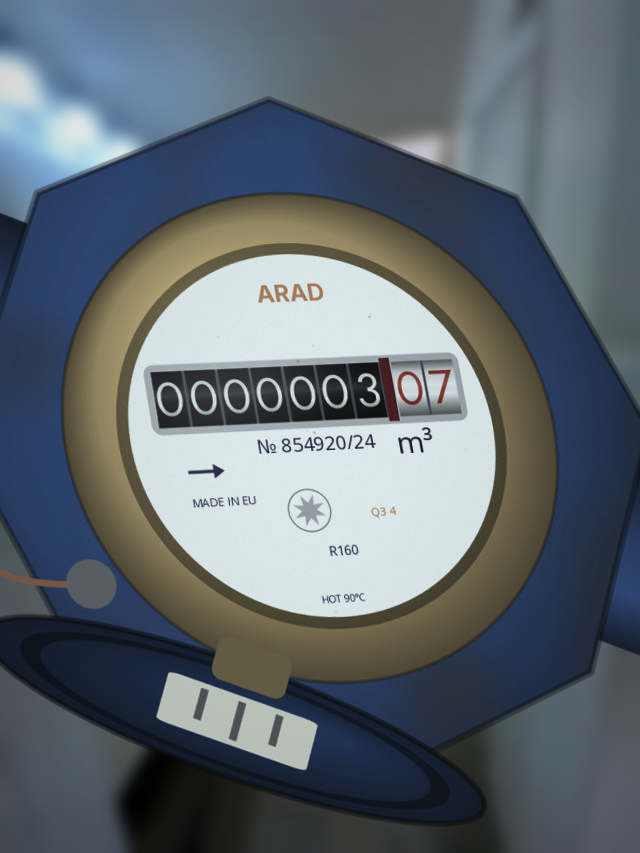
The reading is 3.07 m³
